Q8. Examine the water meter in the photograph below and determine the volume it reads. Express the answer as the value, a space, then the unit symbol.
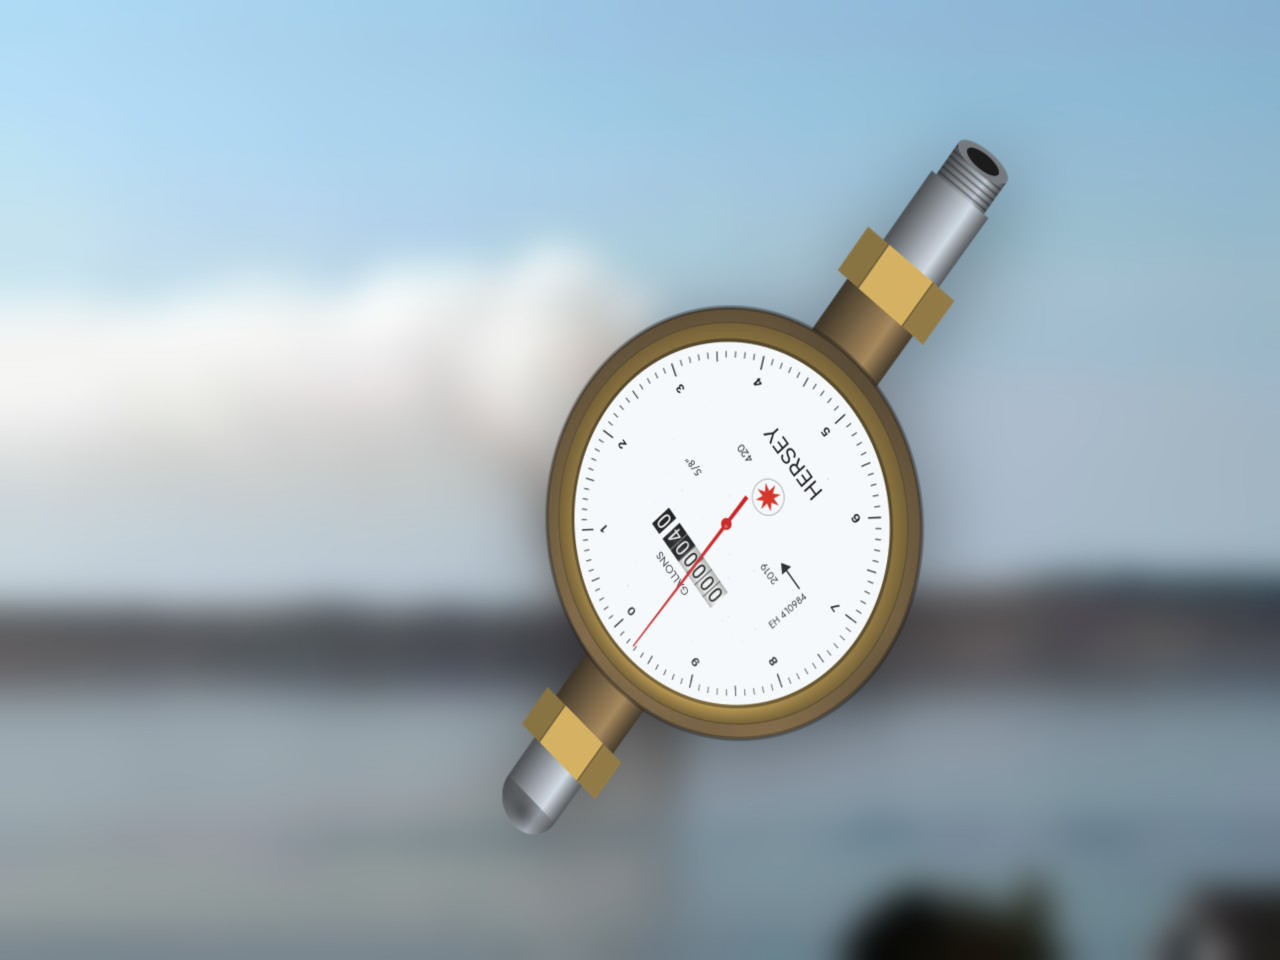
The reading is 39.7 gal
